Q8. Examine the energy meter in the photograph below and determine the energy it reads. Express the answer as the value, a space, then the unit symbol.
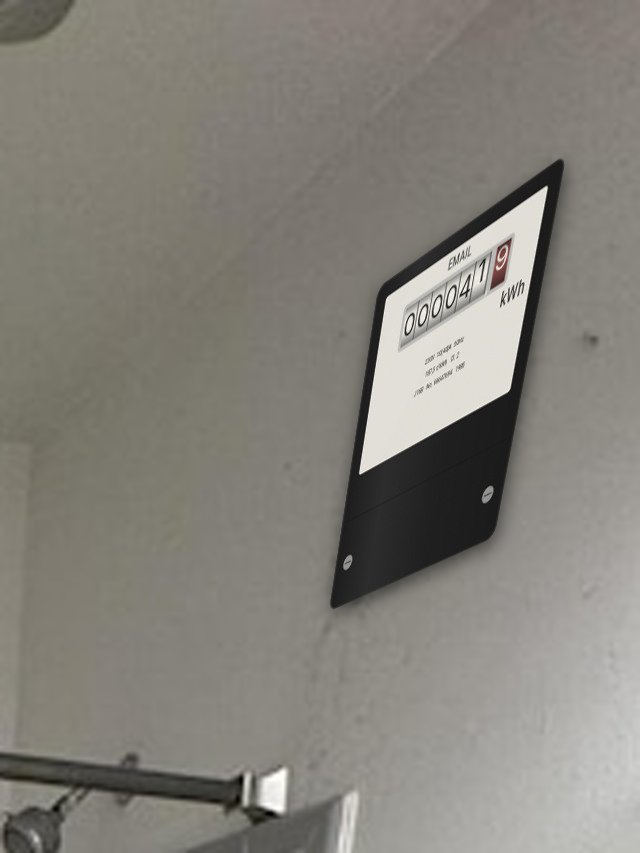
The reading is 41.9 kWh
